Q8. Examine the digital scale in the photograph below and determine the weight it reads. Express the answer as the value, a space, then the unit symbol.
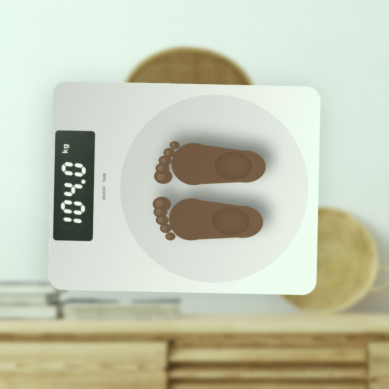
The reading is 104.0 kg
